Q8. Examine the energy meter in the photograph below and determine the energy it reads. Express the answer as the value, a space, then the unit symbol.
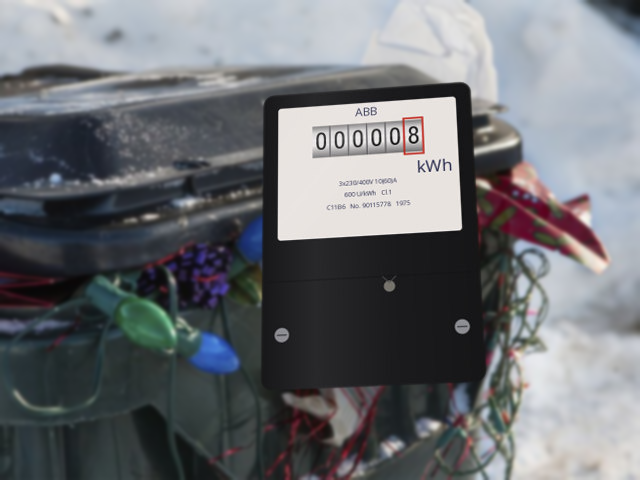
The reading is 0.8 kWh
